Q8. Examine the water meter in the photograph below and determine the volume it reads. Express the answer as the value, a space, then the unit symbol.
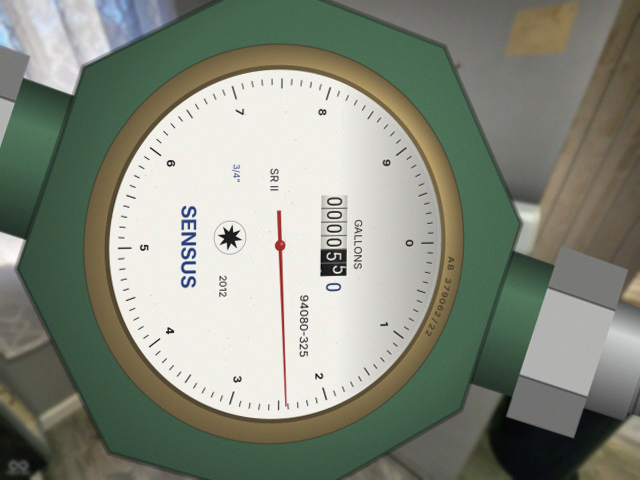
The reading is 552.4 gal
